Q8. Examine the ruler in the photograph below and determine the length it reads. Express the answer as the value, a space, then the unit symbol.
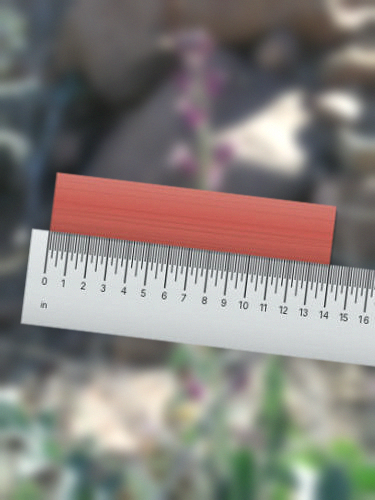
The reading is 14 in
